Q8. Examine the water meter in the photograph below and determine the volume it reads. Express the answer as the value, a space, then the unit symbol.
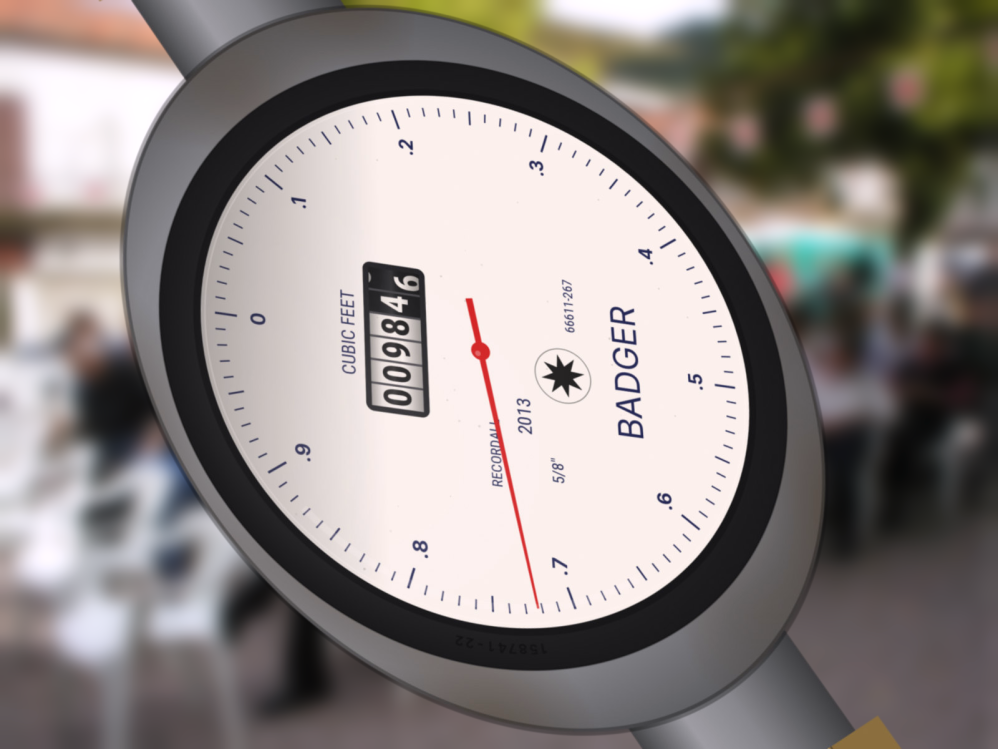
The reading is 9845.72 ft³
